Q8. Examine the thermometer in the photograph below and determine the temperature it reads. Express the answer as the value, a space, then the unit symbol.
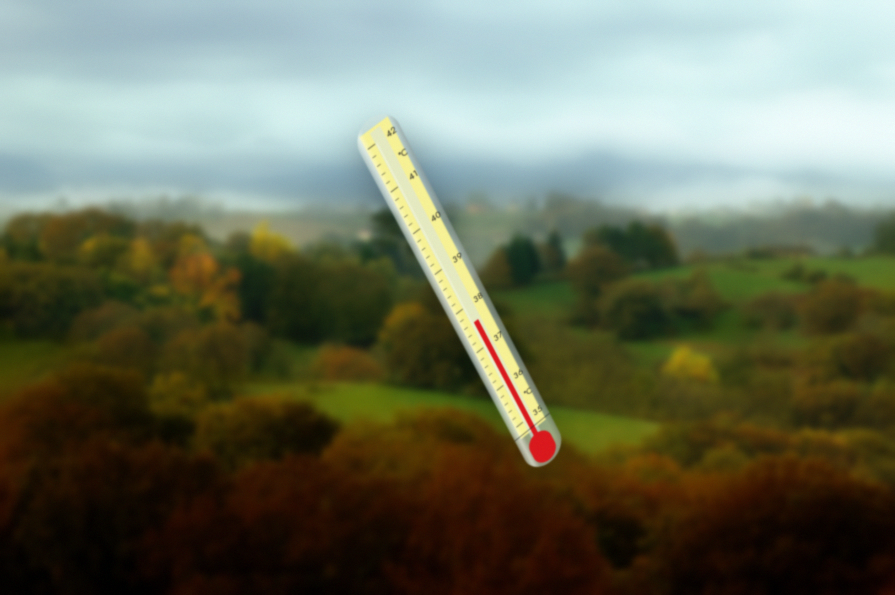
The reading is 37.6 °C
